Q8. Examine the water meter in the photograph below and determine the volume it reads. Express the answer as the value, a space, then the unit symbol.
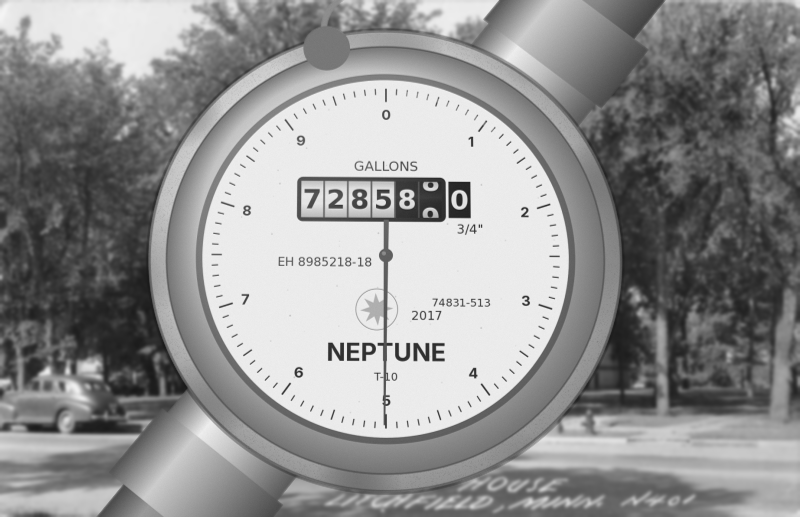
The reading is 7285885.0 gal
